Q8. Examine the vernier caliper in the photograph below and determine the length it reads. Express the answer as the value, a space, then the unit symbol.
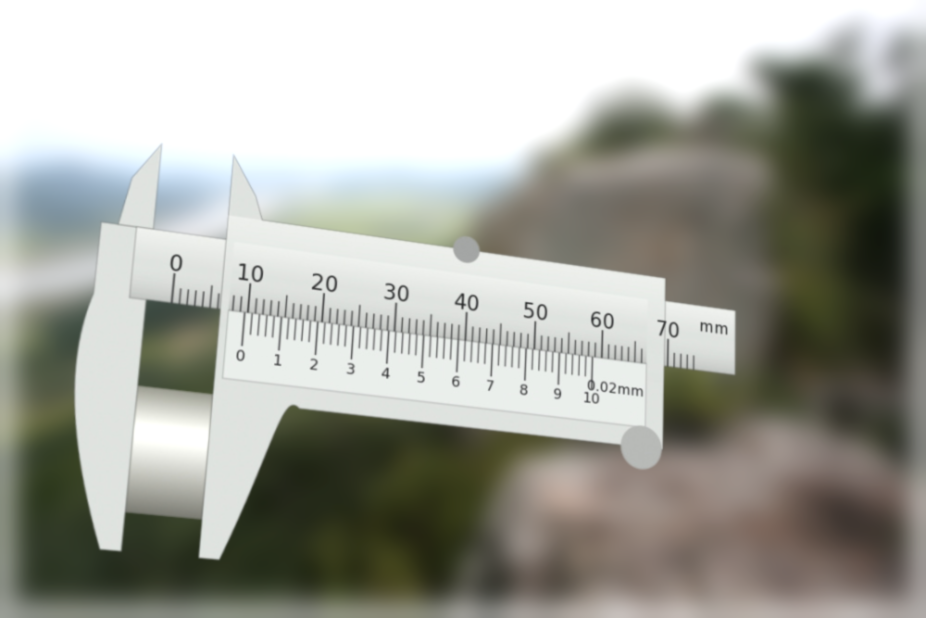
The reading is 9.6 mm
